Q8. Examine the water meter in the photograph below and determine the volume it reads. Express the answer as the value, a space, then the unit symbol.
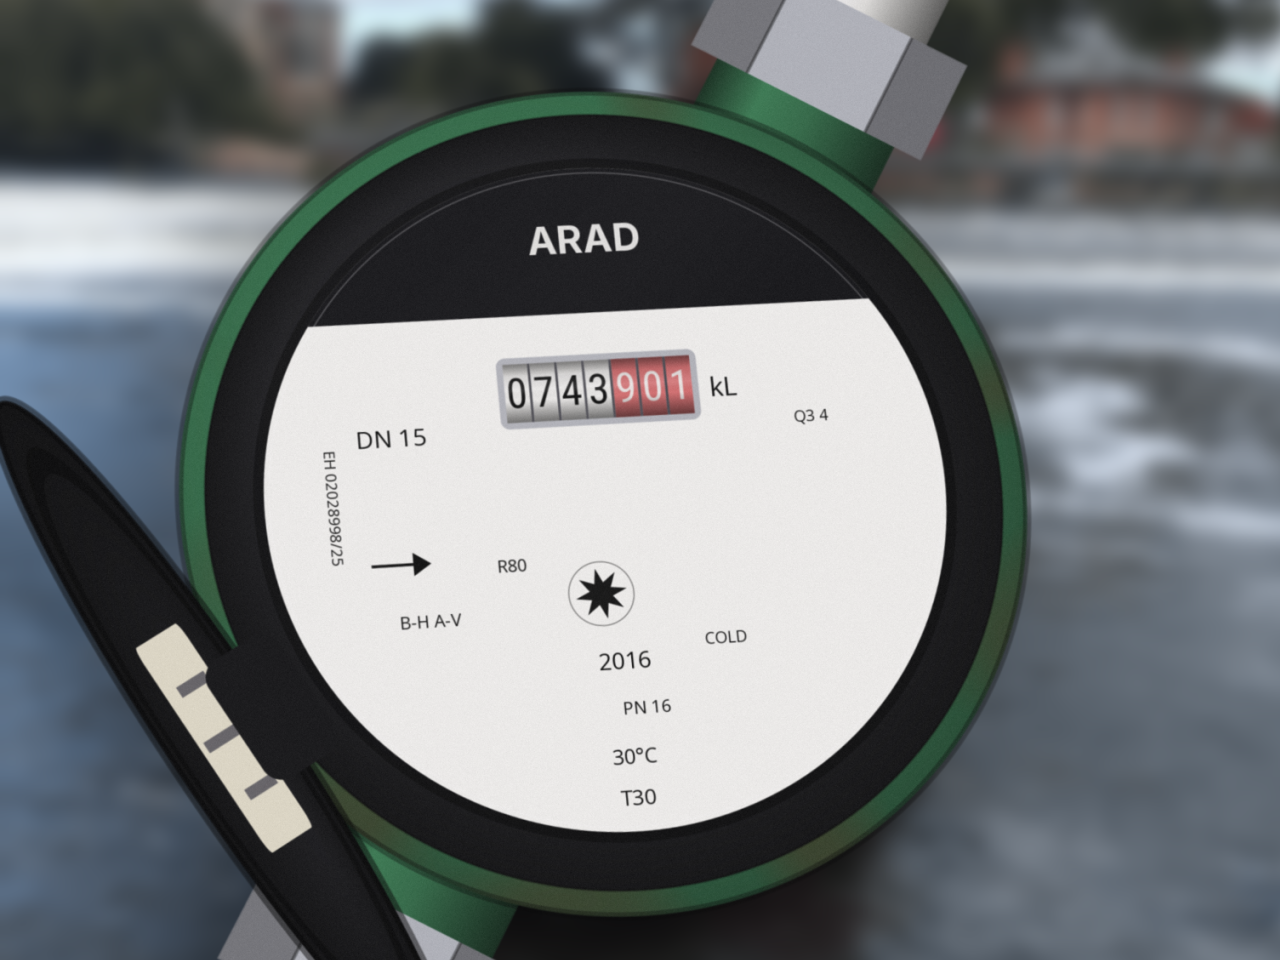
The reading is 743.901 kL
